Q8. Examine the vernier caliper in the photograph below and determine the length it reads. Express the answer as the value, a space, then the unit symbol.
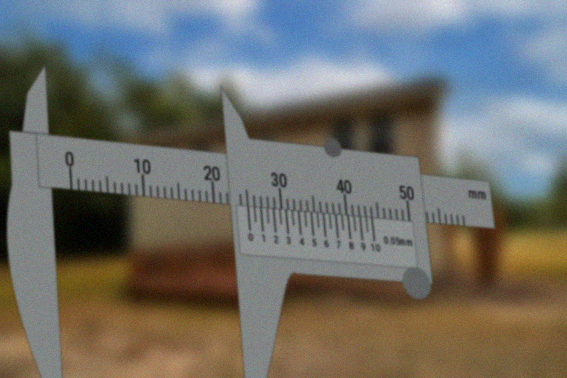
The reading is 25.0 mm
